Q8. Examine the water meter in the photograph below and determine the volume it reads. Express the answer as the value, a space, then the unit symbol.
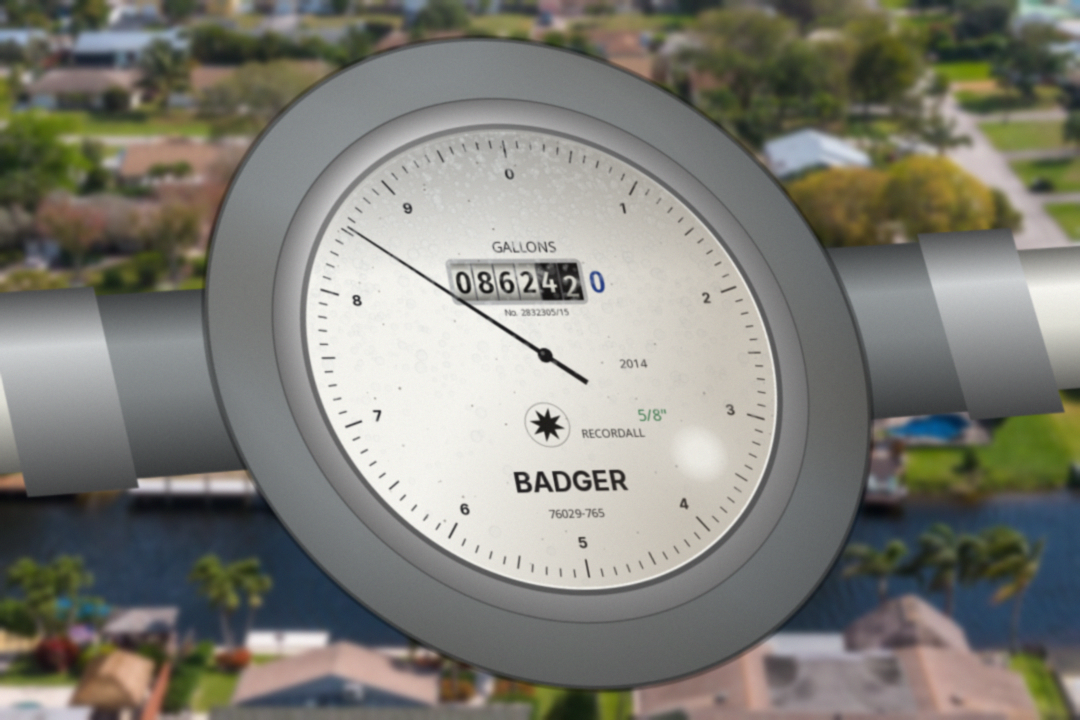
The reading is 862418.5 gal
